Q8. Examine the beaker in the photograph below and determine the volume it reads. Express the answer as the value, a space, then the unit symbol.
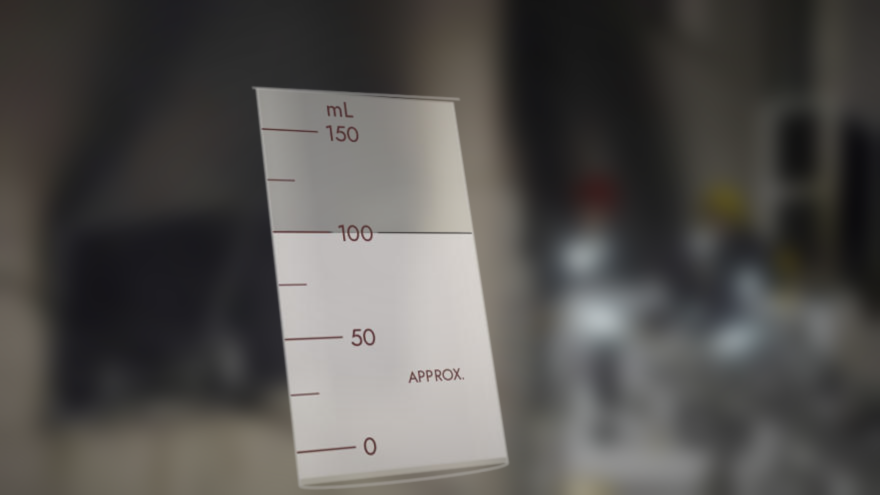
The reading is 100 mL
